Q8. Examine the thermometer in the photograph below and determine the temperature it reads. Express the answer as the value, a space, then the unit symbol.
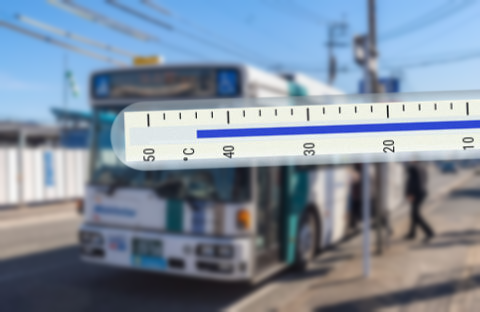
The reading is 44 °C
